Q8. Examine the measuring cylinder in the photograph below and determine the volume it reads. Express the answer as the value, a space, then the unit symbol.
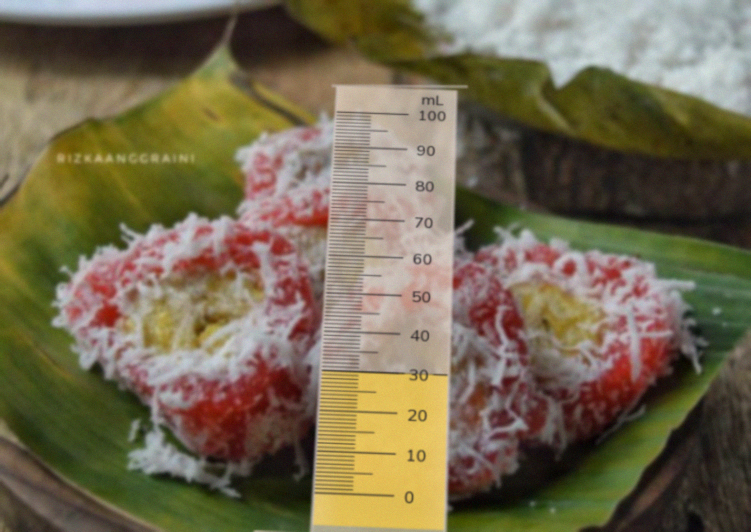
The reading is 30 mL
